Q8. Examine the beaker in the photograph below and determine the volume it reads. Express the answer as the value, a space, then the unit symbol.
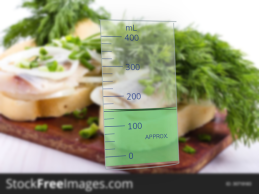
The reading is 150 mL
